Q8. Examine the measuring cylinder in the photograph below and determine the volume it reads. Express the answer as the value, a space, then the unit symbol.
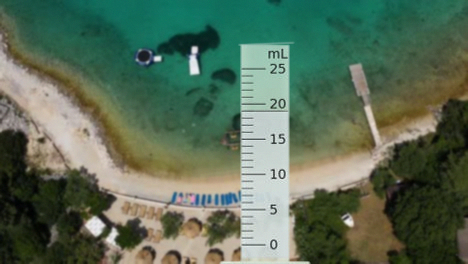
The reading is 19 mL
